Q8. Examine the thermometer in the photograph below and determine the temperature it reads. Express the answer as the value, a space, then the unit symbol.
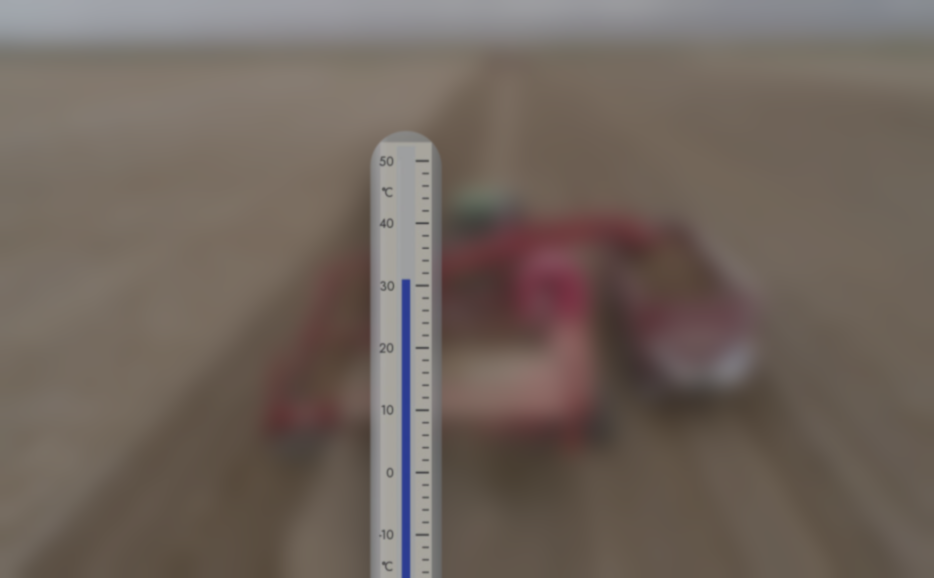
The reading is 31 °C
